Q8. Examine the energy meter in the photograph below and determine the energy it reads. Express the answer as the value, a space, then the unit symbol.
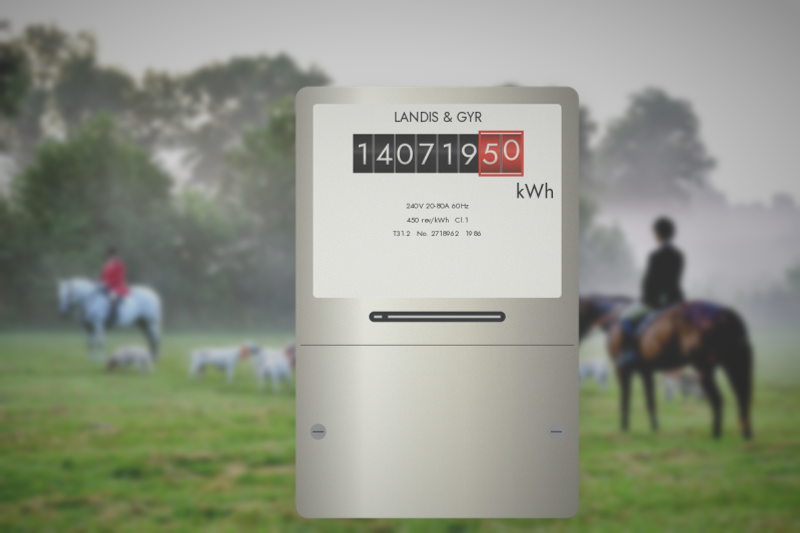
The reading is 140719.50 kWh
